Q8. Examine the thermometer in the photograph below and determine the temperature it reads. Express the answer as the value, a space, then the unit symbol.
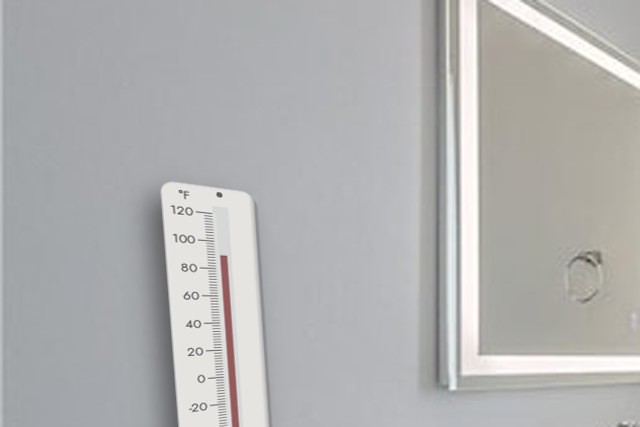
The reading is 90 °F
